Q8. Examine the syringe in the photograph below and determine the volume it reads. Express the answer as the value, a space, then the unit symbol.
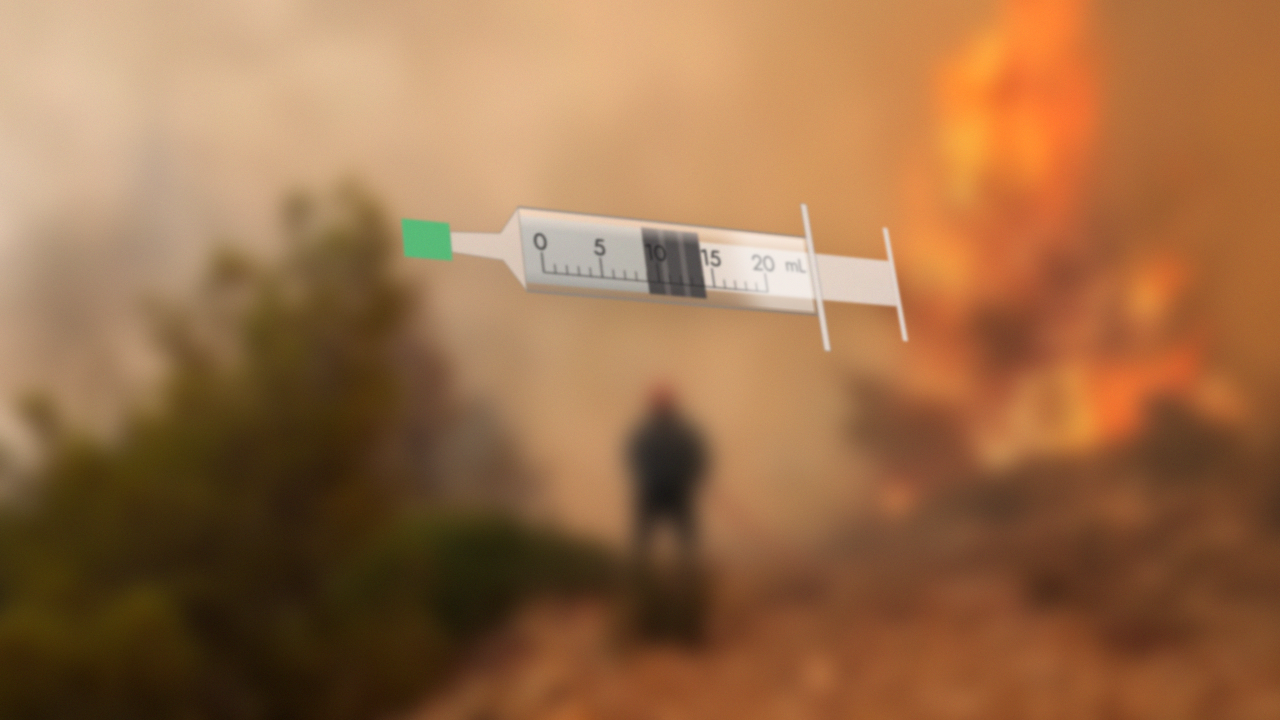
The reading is 9 mL
